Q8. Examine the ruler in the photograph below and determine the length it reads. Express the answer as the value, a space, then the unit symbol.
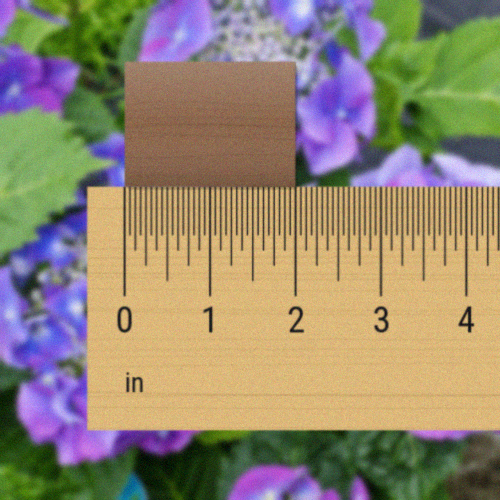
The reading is 2 in
